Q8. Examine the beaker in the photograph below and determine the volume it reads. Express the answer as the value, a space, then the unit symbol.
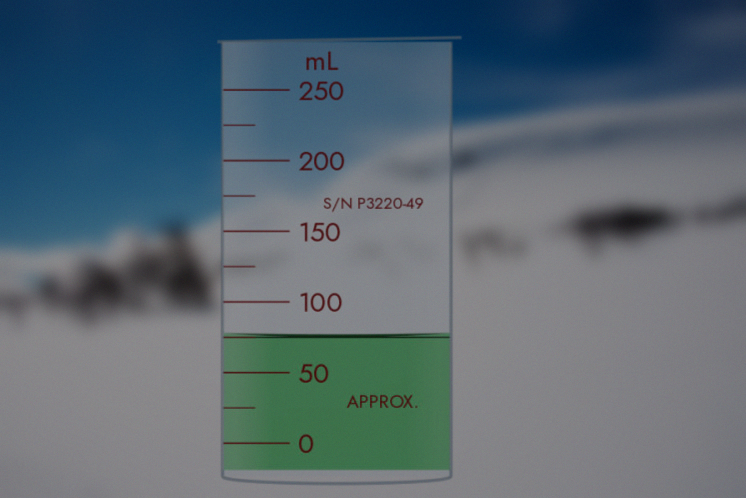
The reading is 75 mL
